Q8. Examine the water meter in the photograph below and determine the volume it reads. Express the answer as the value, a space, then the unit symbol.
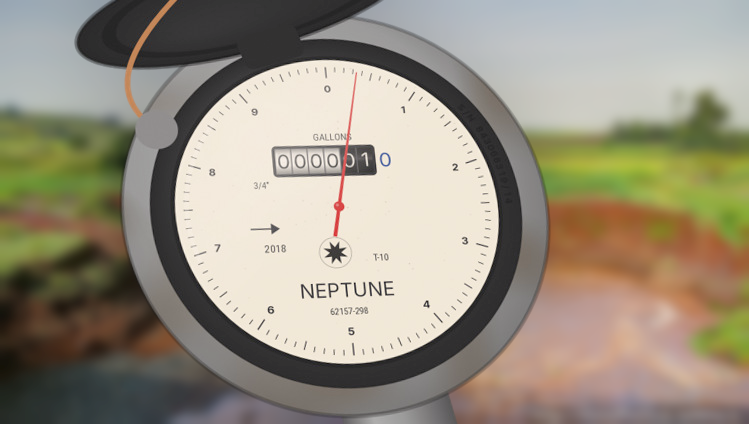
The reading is 10.3 gal
